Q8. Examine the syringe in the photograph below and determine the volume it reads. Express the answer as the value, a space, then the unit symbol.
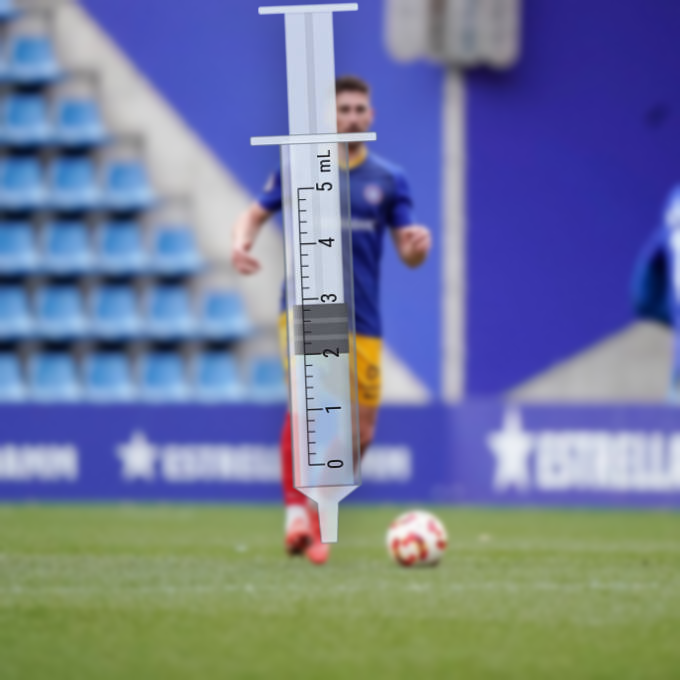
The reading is 2 mL
